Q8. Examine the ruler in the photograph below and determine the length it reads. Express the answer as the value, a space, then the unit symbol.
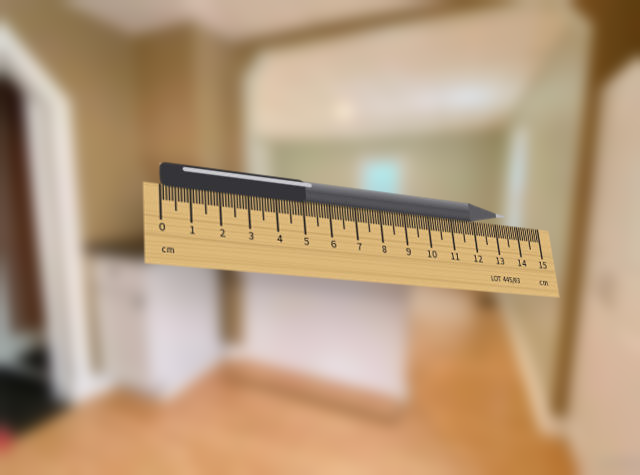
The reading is 13.5 cm
